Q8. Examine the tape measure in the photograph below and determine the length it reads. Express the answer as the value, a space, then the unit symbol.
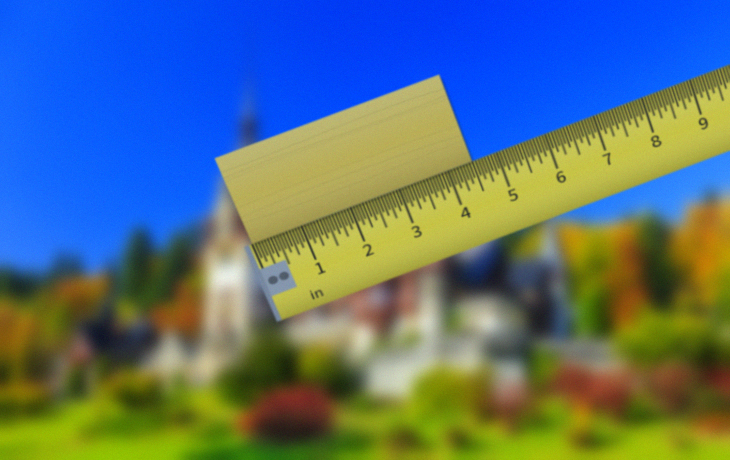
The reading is 4.5 in
